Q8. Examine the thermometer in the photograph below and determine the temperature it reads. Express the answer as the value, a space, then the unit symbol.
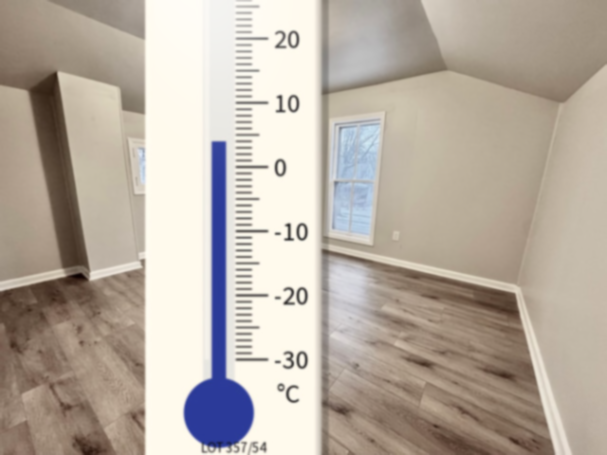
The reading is 4 °C
